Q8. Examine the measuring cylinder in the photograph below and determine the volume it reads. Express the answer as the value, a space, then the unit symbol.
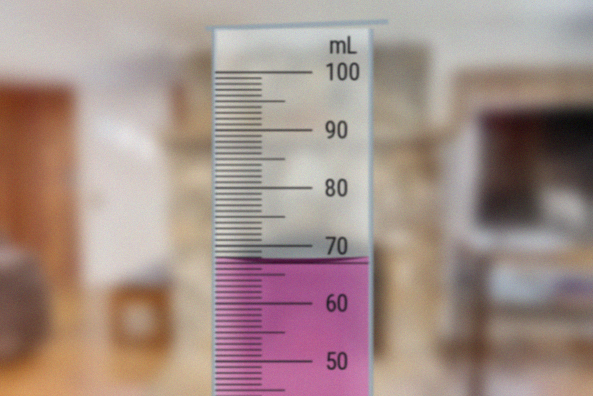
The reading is 67 mL
